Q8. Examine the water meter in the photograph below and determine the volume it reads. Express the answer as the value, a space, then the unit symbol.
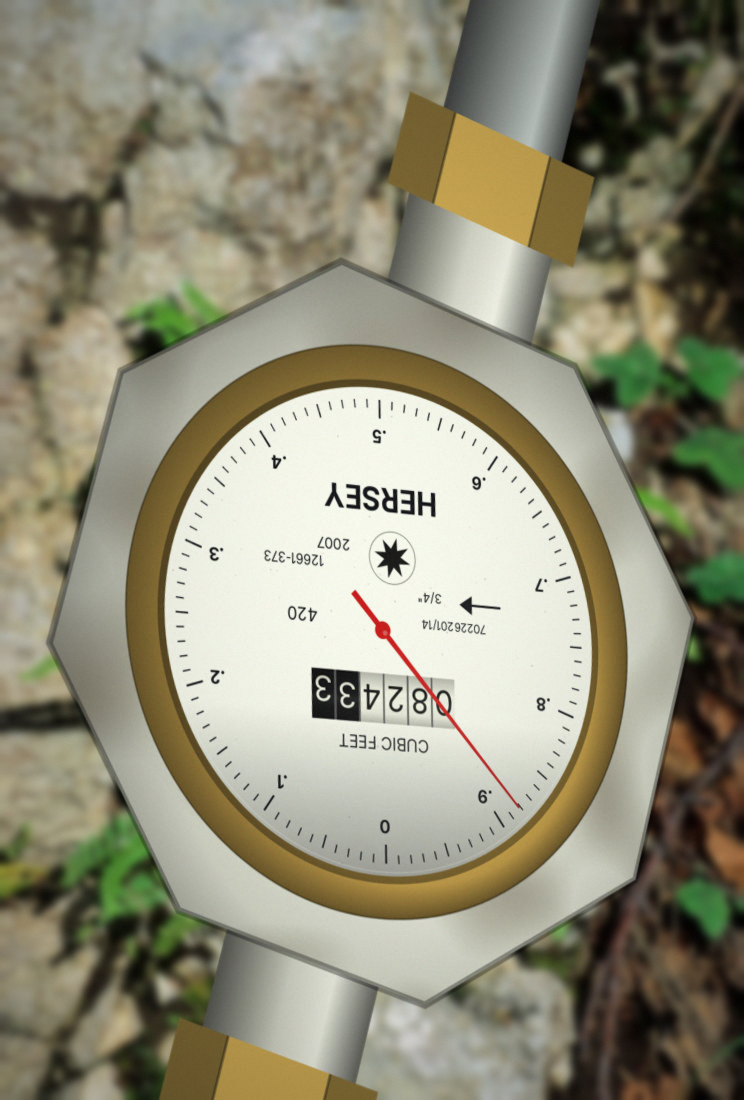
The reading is 82432.88 ft³
